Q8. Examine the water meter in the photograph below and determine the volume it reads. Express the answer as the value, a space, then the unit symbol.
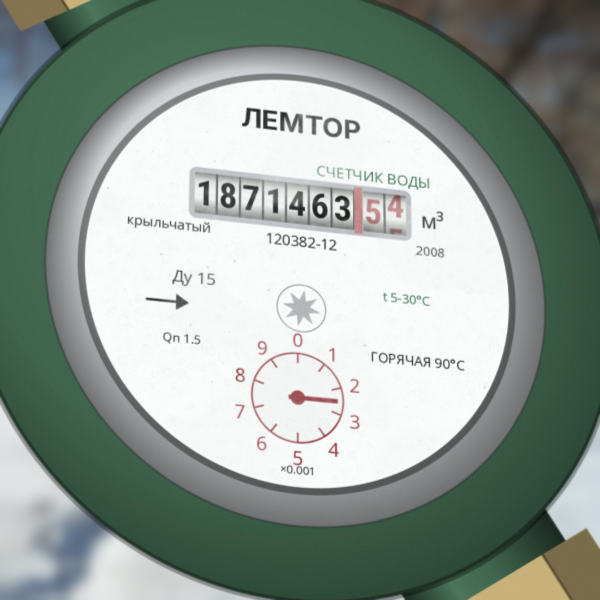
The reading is 1871463.542 m³
